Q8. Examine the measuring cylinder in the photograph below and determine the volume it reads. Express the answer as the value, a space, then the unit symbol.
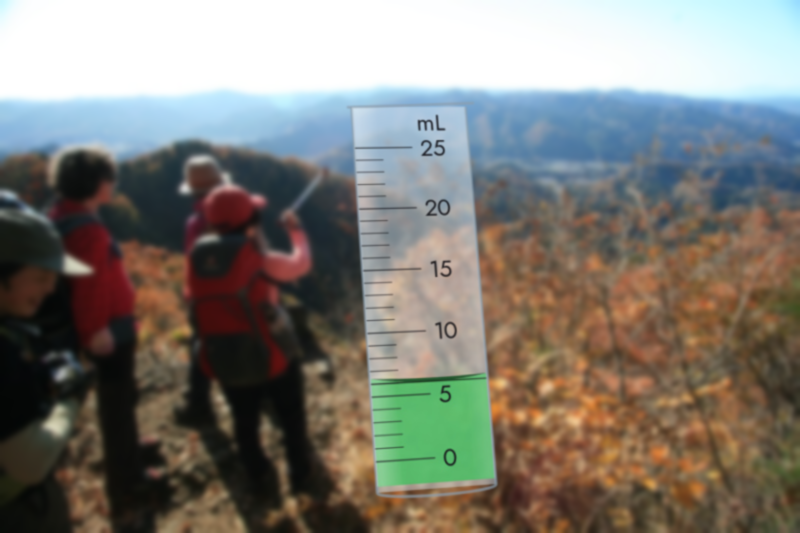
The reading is 6 mL
